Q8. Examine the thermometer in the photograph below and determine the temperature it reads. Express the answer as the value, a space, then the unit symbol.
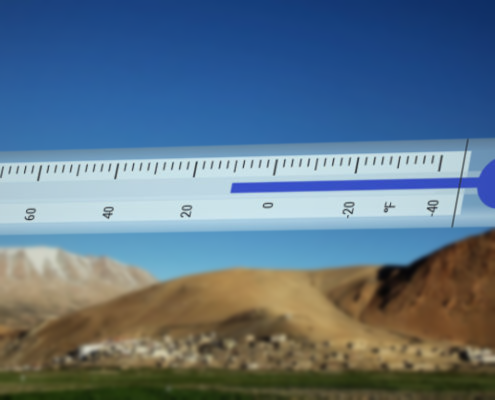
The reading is 10 °F
